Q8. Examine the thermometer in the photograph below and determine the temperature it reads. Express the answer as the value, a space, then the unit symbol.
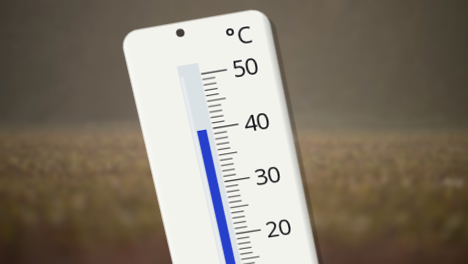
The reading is 40 °C
